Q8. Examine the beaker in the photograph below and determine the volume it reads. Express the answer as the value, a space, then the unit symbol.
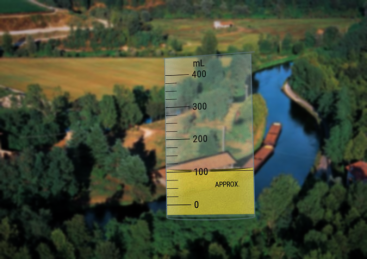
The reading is 100 mL
